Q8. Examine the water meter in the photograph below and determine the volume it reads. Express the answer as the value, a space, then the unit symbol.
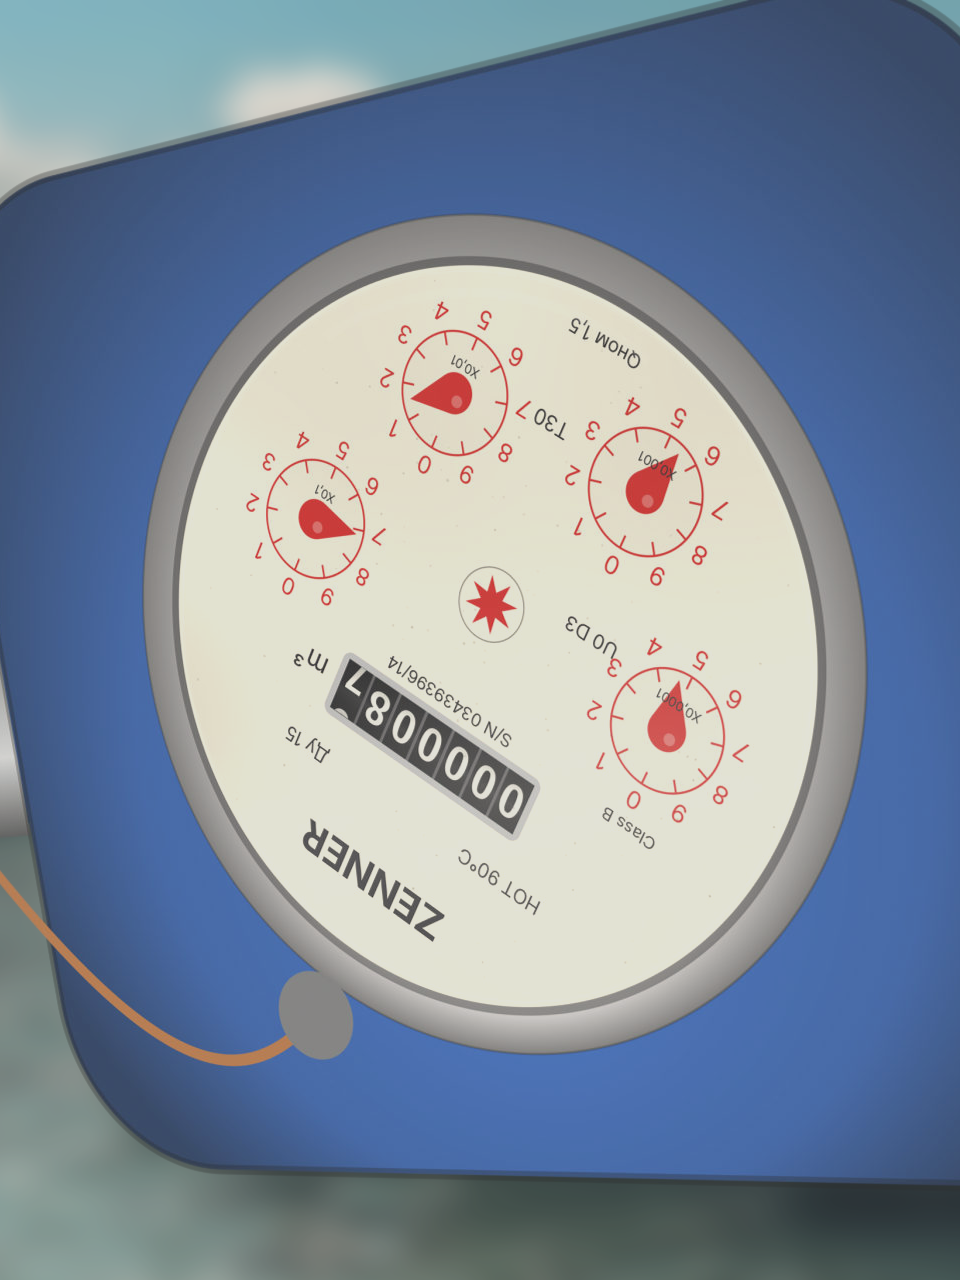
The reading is 86.7154 m³
